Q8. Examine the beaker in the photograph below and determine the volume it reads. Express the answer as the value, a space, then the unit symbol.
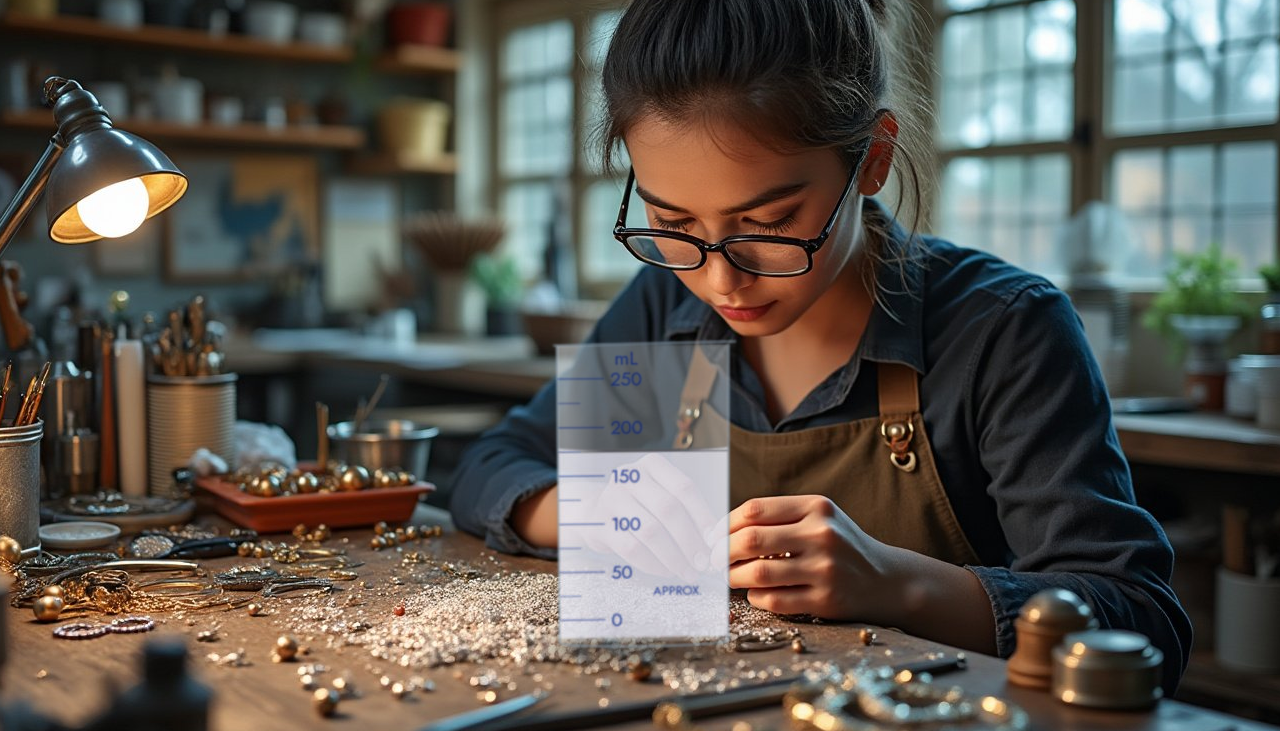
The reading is 175 mL
